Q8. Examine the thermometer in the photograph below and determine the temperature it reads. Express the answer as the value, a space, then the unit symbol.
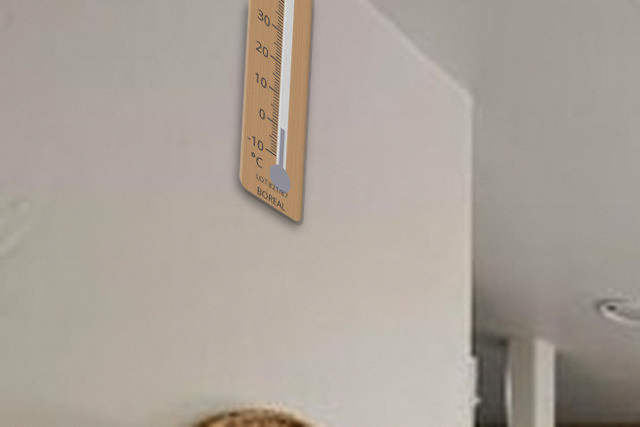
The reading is 0 °C
